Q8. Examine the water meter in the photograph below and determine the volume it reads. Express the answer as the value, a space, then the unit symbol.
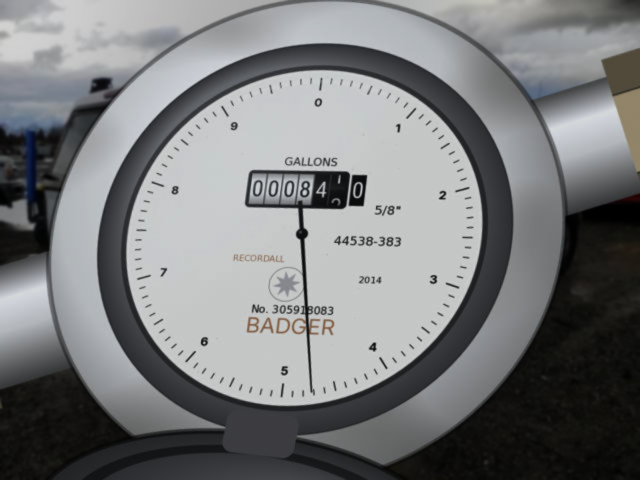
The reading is 8414.7 gal
